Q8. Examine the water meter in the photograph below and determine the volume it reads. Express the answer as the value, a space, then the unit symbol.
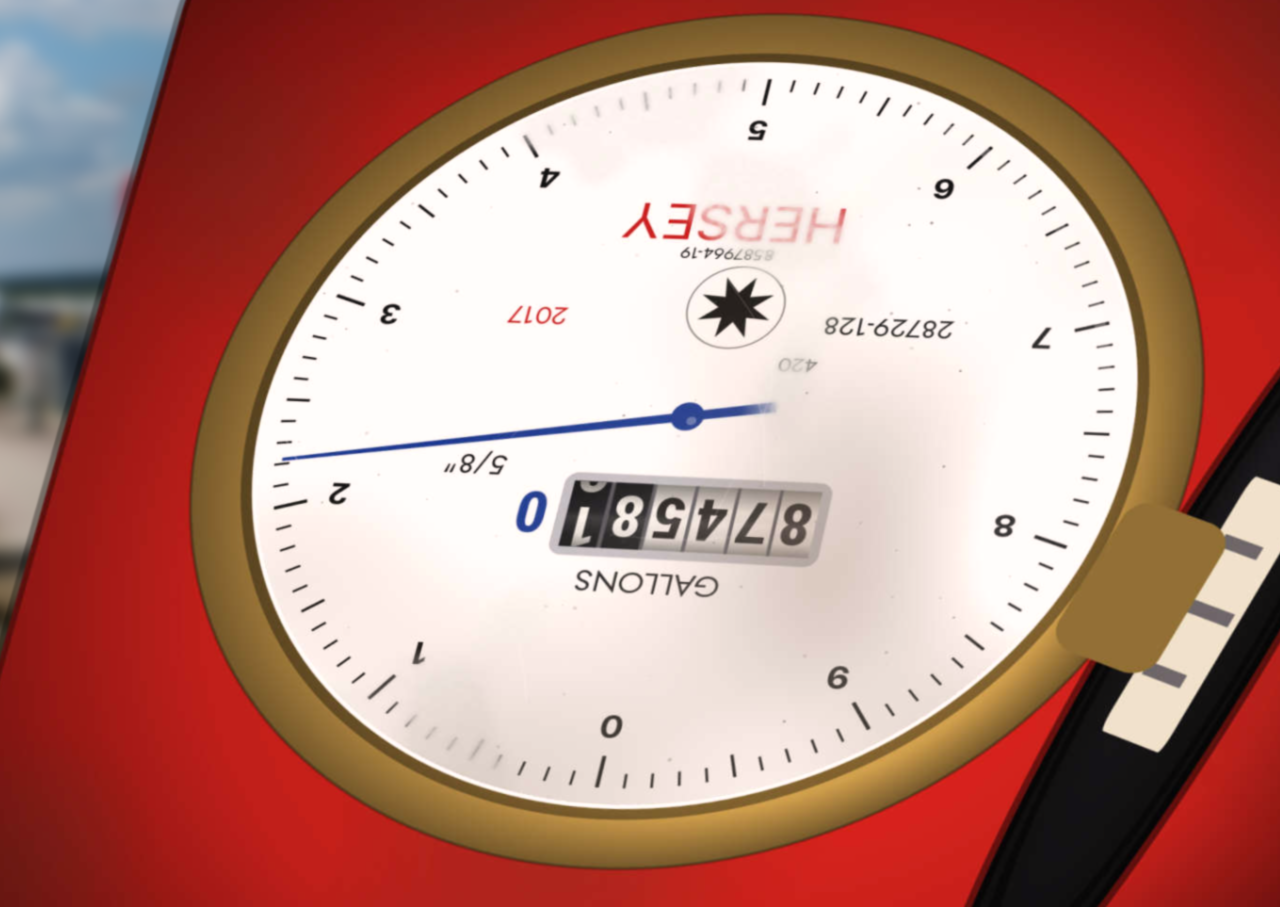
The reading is 8745812.2 gal
